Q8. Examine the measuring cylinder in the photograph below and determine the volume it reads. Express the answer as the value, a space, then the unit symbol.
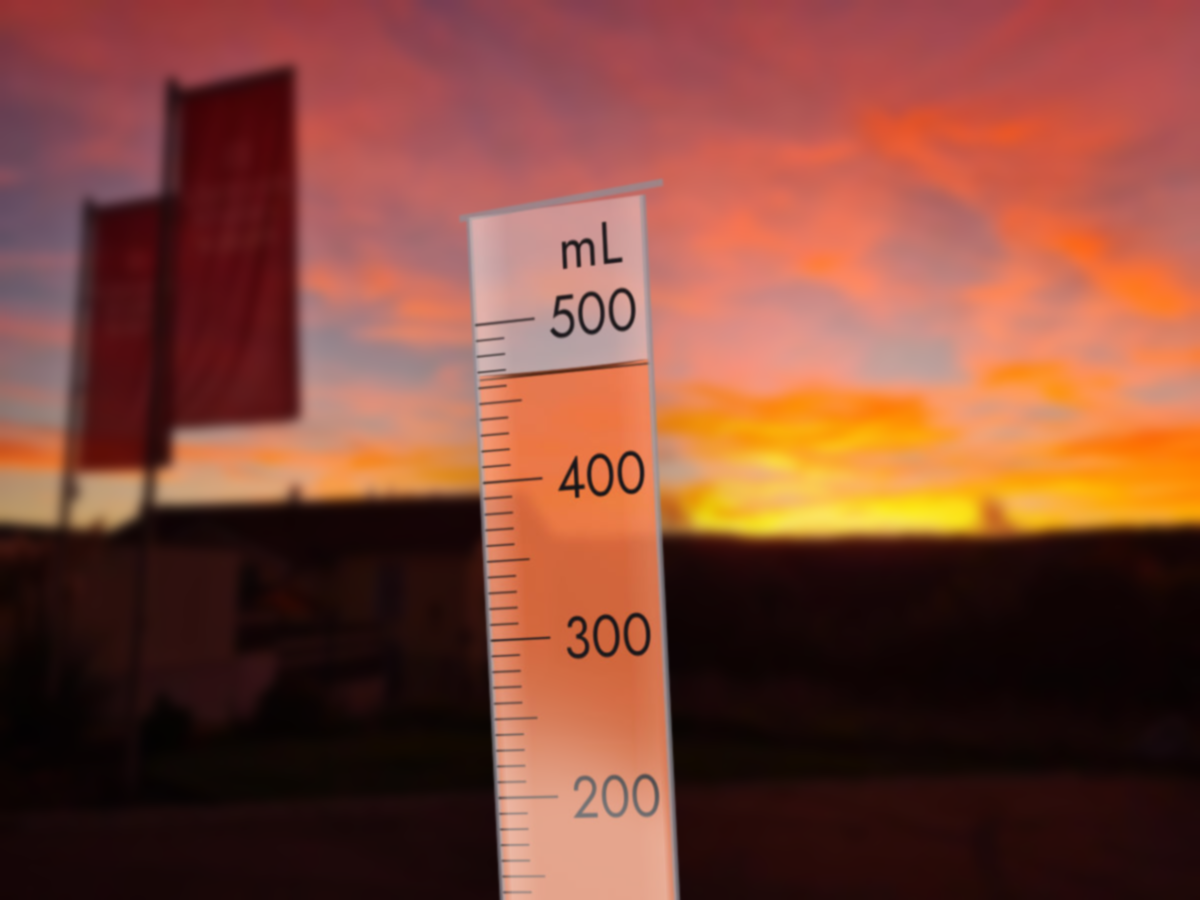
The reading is 465 mL
